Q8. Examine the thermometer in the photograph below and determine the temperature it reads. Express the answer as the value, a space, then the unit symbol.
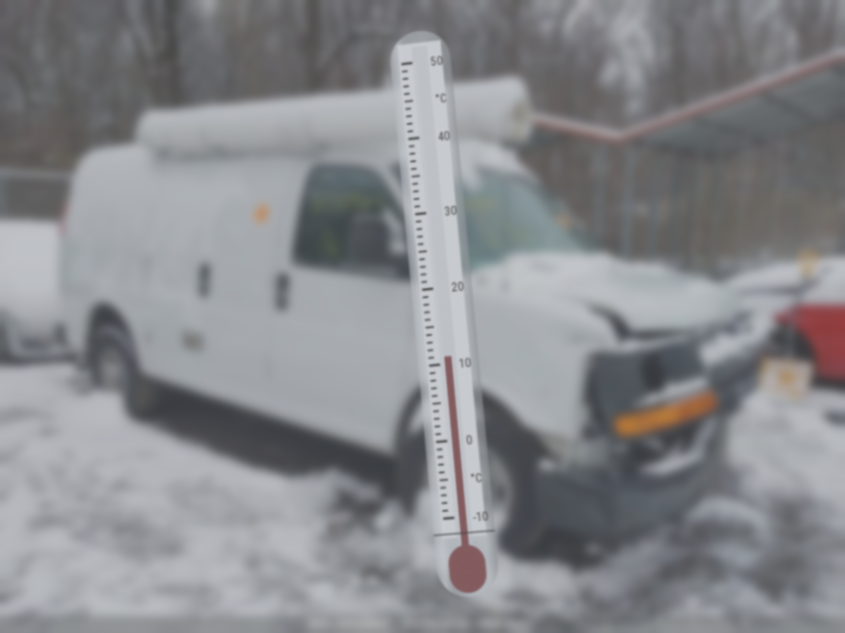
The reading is 11 °C
